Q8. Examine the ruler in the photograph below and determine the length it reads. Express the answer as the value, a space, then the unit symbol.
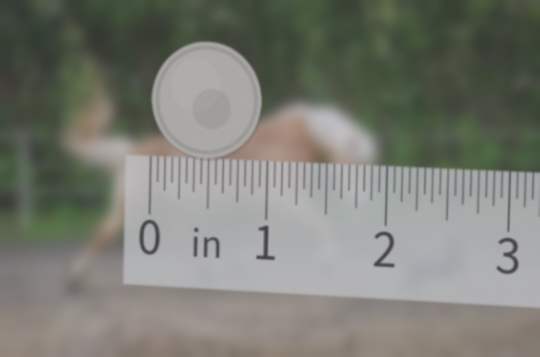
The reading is 0.9375 in
